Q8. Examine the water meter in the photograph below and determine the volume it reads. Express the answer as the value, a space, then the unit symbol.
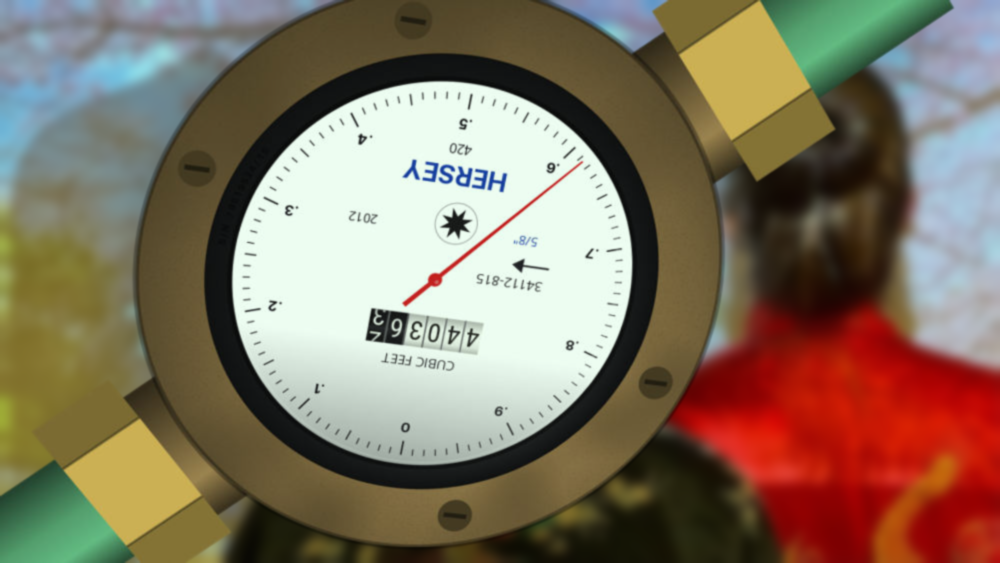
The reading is 440362.61 ft³
